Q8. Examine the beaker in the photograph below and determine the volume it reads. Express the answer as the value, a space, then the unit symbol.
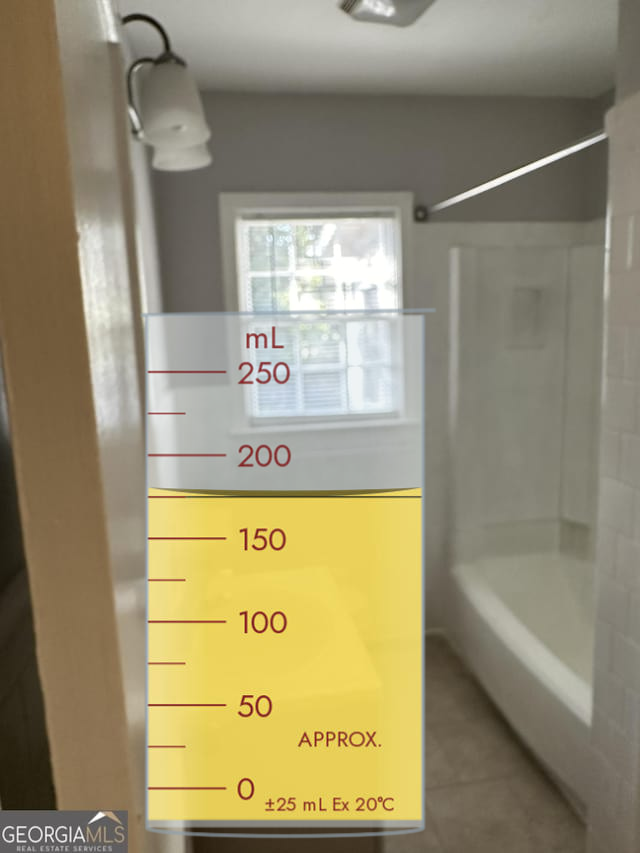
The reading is 175 mL
